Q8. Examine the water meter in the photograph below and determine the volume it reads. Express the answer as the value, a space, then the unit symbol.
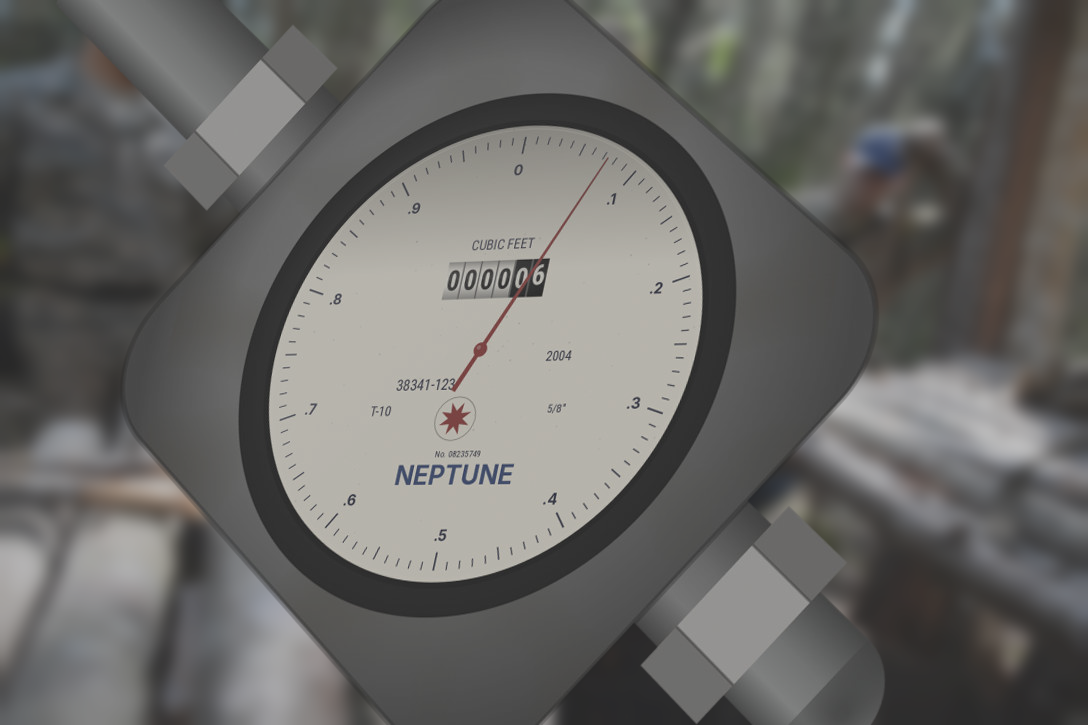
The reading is 6.07 ft³
